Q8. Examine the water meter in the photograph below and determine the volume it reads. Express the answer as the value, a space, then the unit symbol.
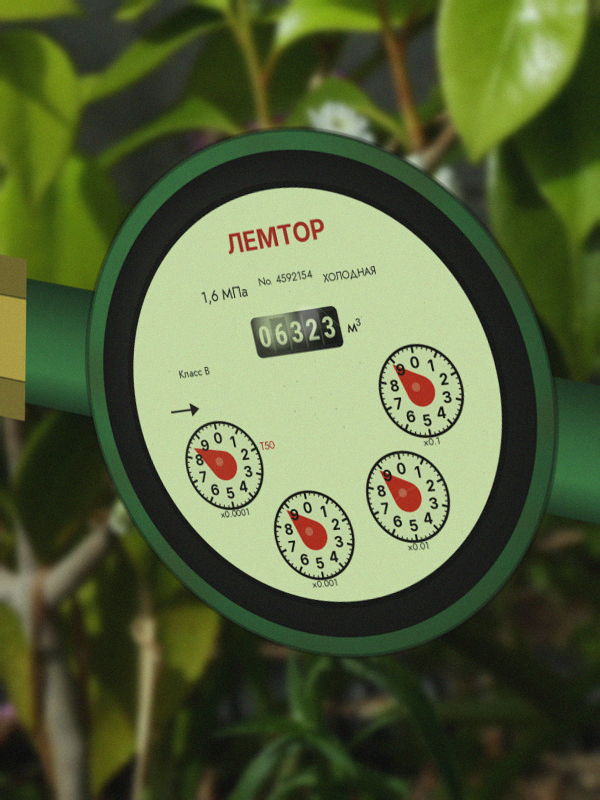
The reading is 6323.8888 m³
